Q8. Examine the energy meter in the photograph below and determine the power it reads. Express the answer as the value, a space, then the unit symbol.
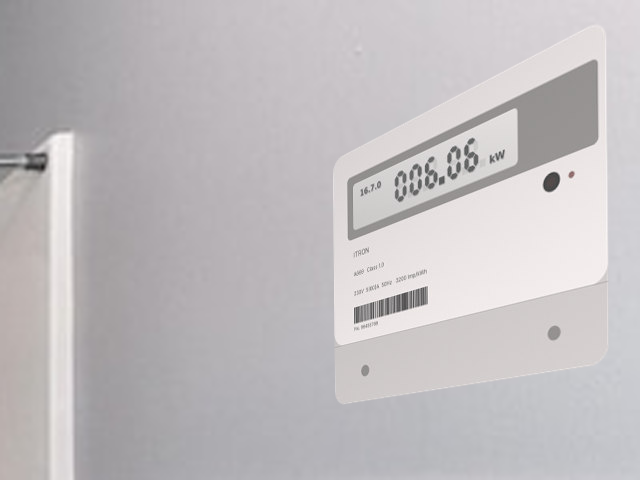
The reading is 6.06 kW
